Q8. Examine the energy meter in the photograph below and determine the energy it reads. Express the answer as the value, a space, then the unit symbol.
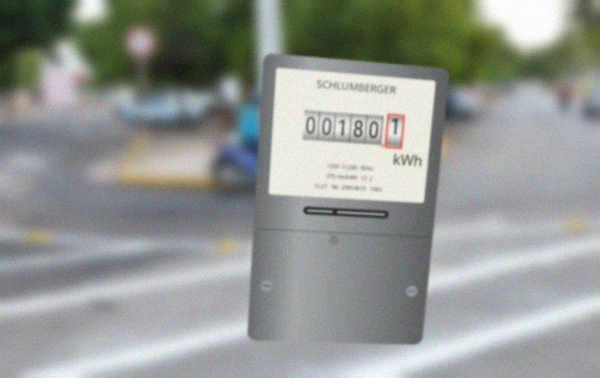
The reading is 180.1 kWh
